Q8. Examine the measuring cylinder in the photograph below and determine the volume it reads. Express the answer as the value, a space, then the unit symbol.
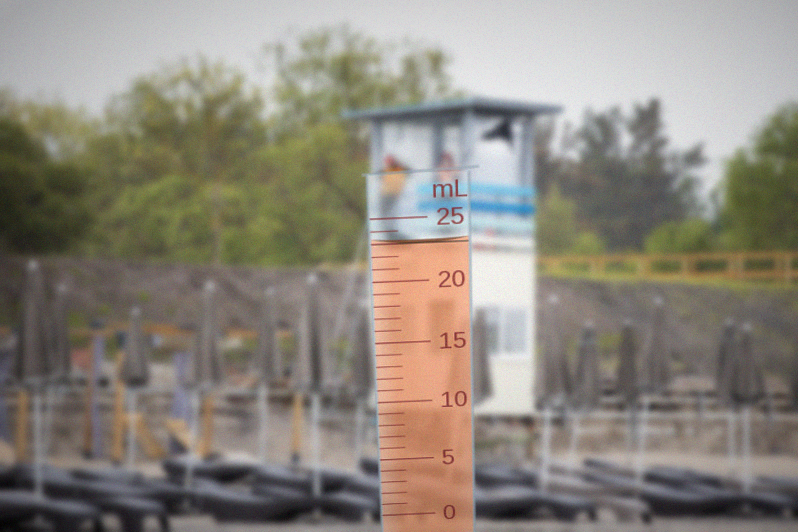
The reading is 23 mL
